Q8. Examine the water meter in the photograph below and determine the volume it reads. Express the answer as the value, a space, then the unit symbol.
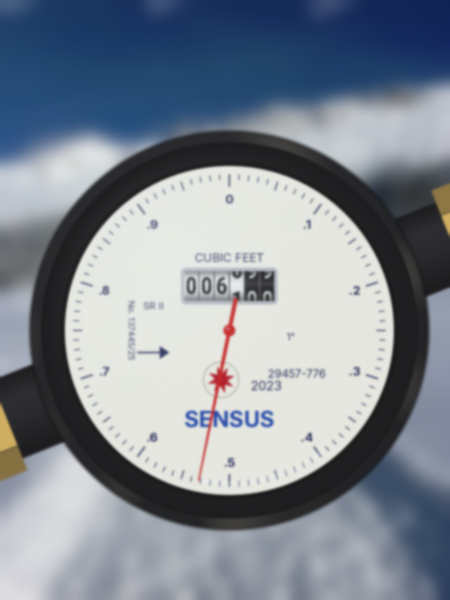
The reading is 6099.53 ft³
